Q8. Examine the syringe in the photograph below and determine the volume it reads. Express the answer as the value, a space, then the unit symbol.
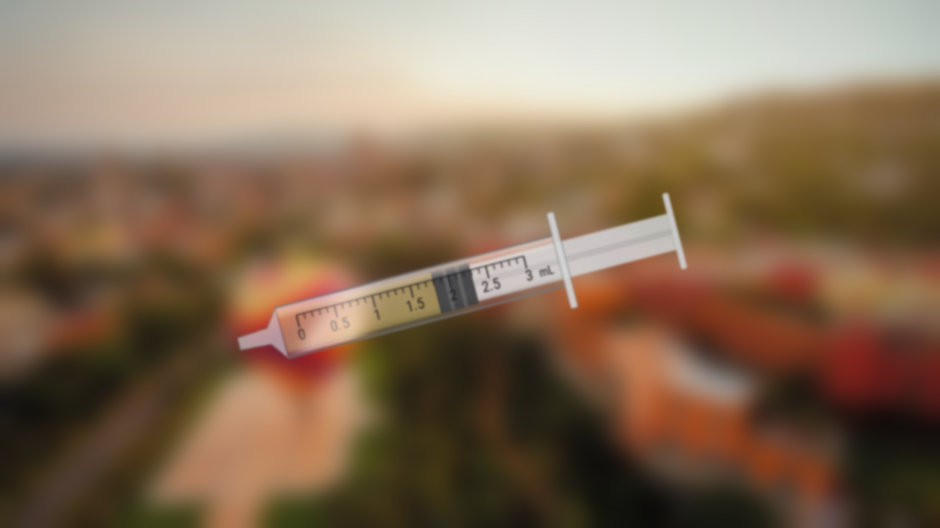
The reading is 1.8 mL
